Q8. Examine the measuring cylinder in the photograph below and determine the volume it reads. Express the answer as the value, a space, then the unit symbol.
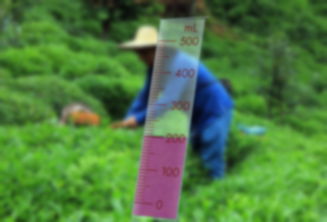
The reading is 200 mL
